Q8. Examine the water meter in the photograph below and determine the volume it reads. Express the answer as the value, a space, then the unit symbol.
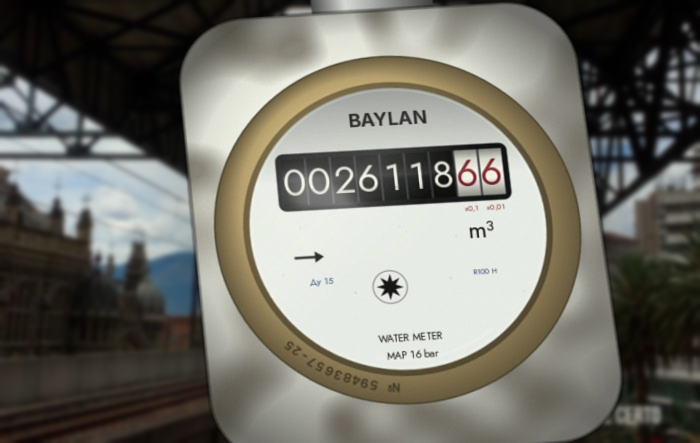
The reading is 26118.66 m³
